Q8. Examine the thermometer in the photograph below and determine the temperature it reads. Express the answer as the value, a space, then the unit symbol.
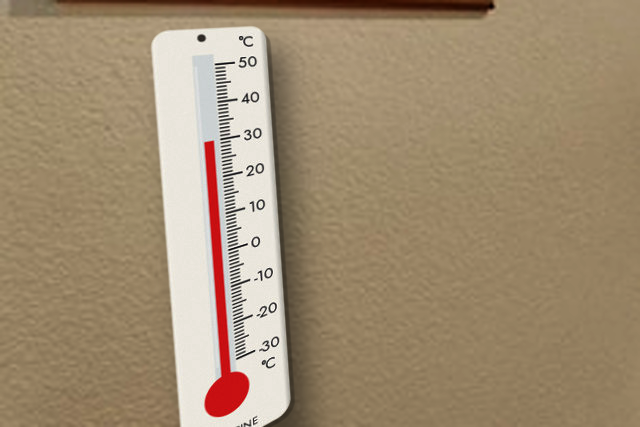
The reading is 30 °C
